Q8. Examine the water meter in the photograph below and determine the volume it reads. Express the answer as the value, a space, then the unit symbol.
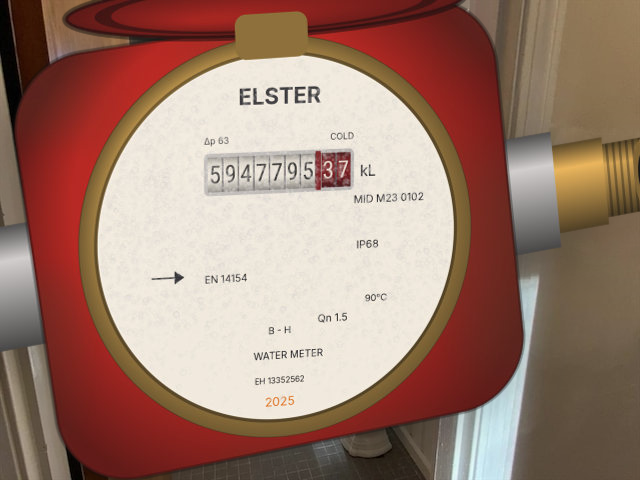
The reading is 5947795.37 kL
